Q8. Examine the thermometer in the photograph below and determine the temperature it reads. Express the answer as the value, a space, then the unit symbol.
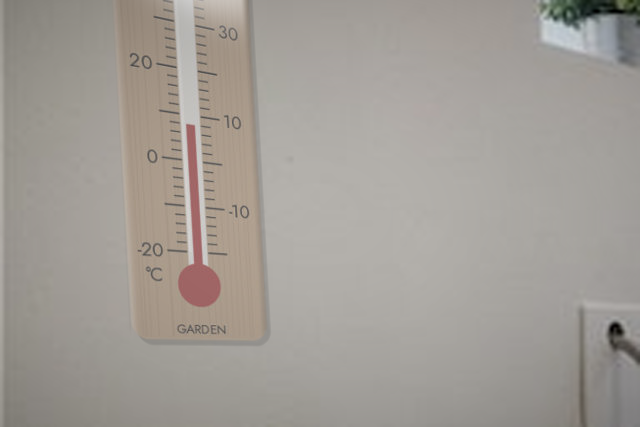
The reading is 8 °C
